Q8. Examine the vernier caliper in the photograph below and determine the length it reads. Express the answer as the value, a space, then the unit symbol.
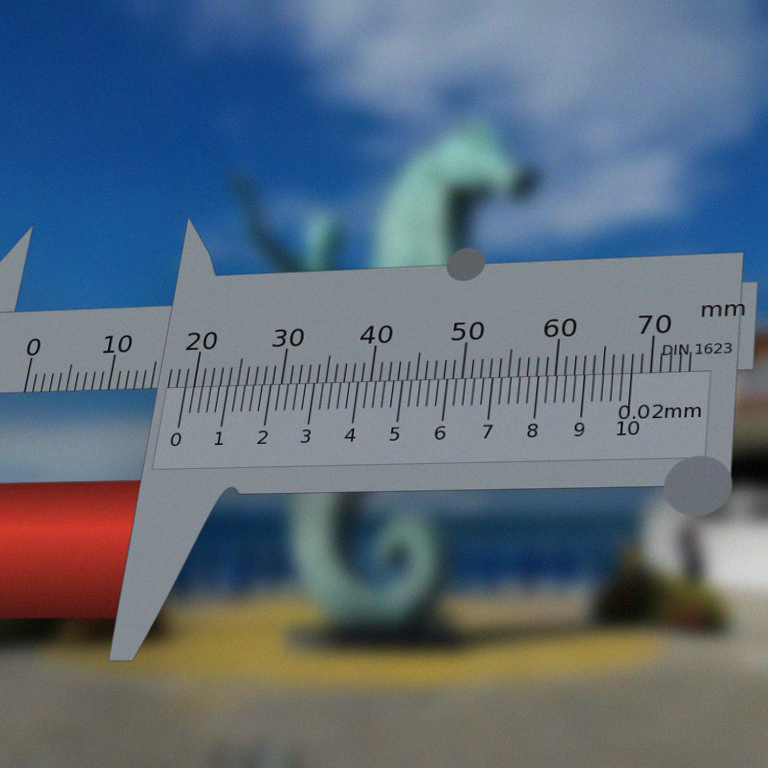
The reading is 19.0 mm
